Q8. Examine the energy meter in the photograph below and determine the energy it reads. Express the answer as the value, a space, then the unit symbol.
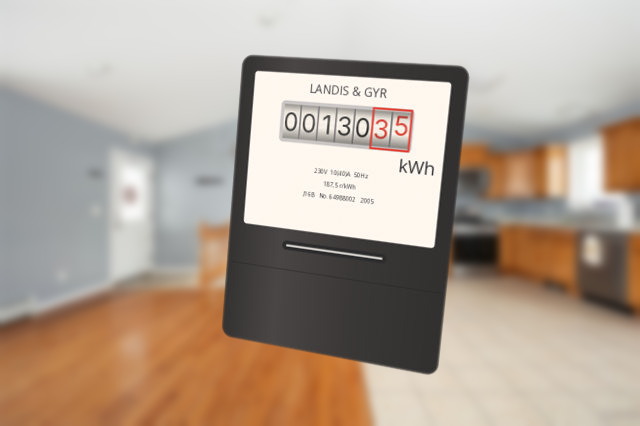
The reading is 130.35 kWh
